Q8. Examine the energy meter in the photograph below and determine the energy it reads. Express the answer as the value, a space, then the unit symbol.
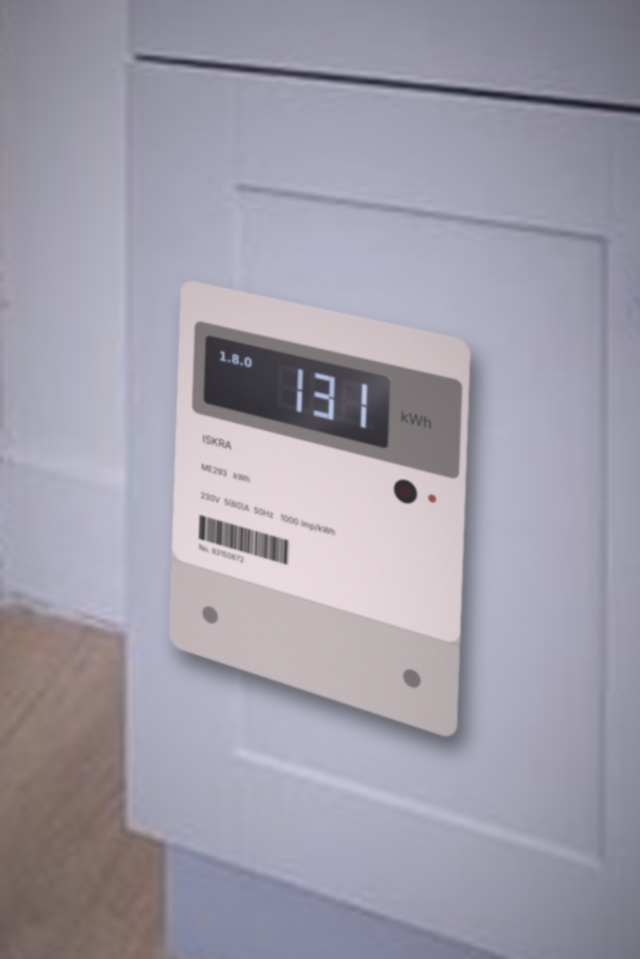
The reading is 131 kWh
